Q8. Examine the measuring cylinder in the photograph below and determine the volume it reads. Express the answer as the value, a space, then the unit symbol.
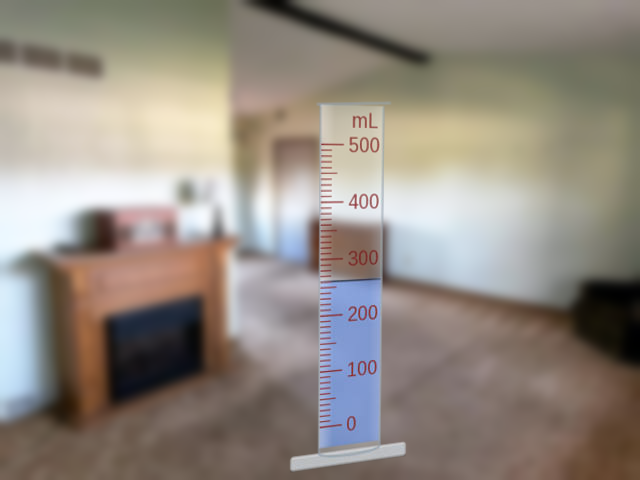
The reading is 260 mL
